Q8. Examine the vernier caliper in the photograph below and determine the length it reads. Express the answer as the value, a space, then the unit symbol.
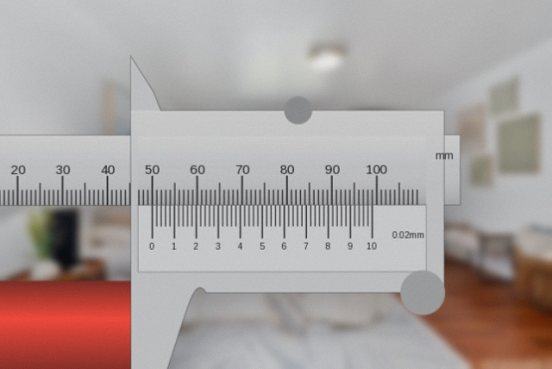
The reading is 50.0 mm
